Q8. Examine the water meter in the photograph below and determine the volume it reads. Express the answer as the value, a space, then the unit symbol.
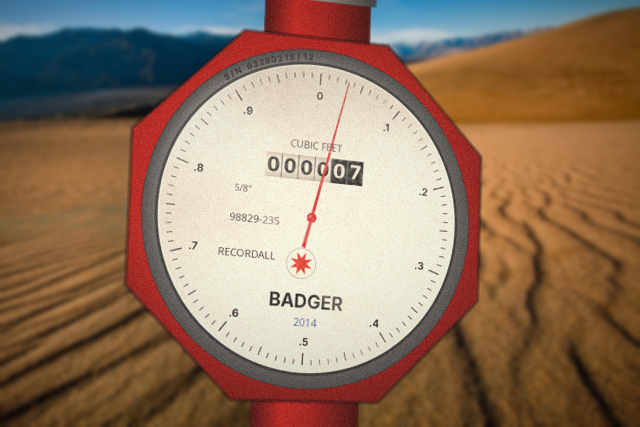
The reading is 7.03 ft³
